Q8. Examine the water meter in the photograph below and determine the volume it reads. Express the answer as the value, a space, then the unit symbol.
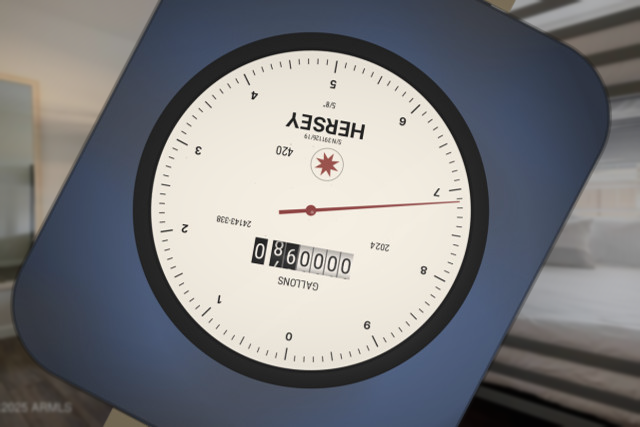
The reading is 977.1 gal
